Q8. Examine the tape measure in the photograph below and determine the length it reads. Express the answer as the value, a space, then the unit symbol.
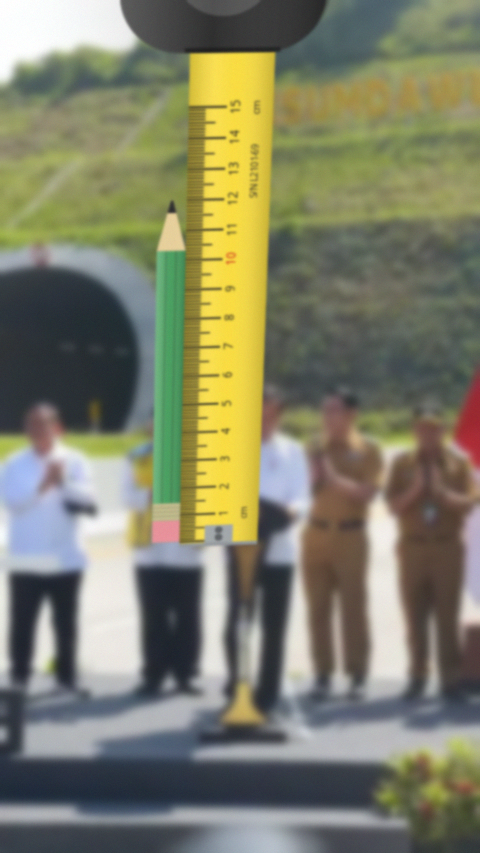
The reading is 12 cm
